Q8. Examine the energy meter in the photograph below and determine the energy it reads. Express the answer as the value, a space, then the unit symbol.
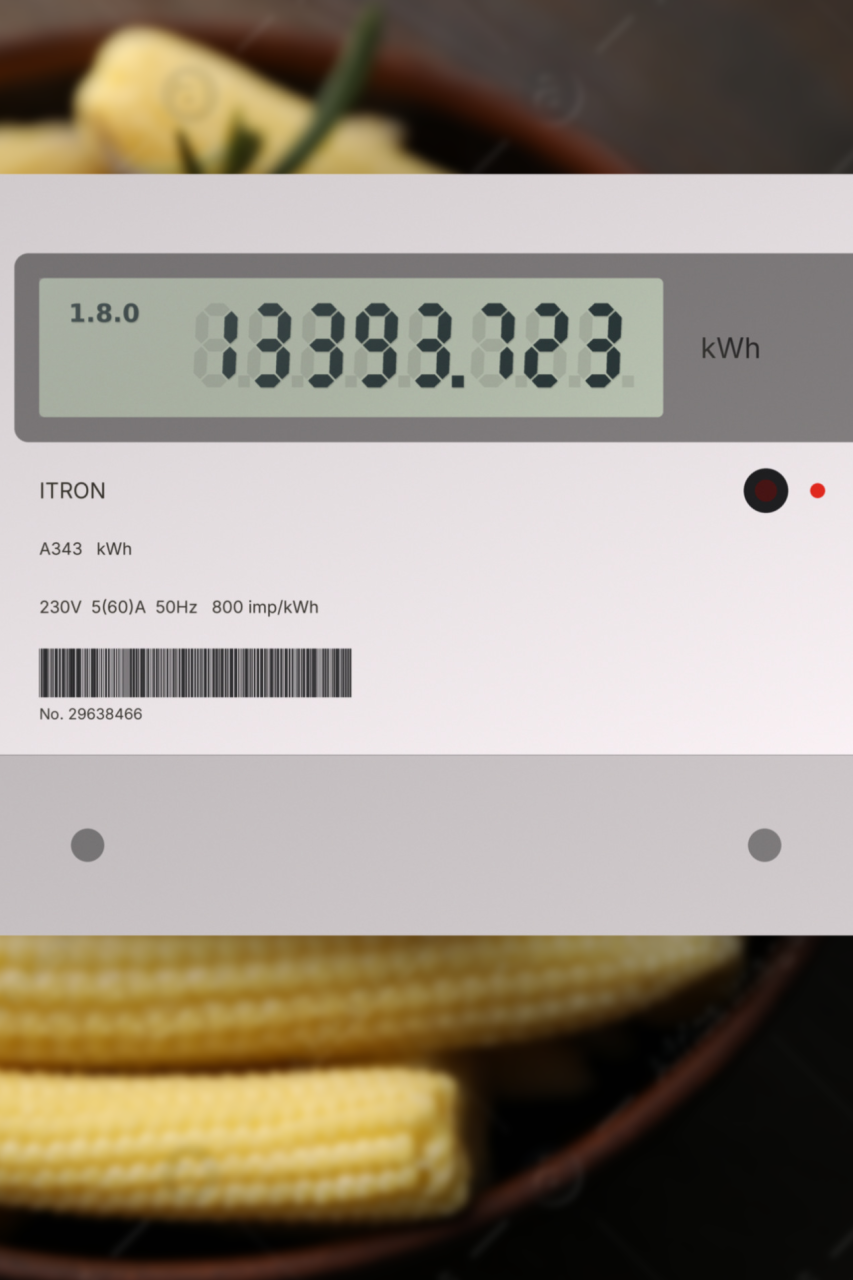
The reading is 13393.723 kWh
